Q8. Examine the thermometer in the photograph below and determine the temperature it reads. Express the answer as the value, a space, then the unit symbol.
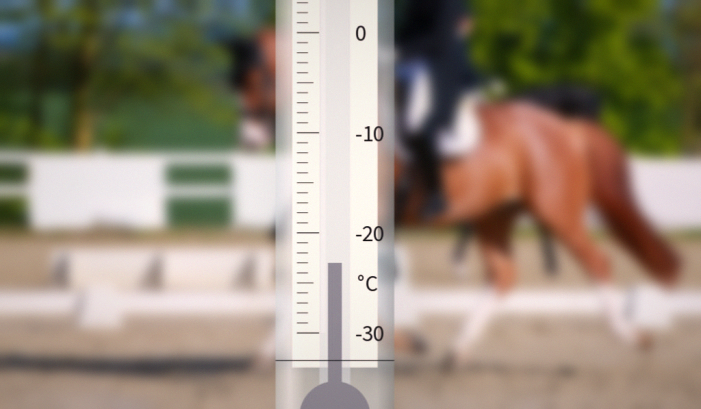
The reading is -23 °C
